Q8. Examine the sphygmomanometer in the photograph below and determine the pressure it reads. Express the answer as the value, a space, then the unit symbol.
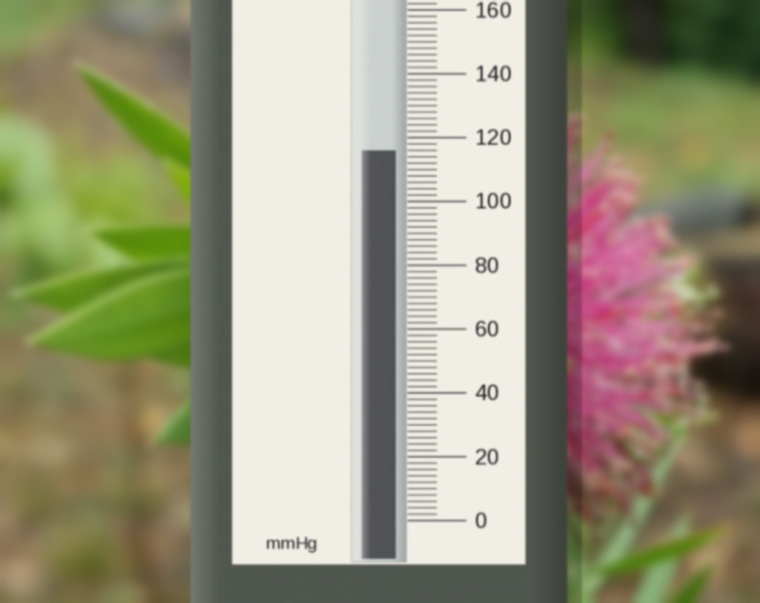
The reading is 116 mmHg
